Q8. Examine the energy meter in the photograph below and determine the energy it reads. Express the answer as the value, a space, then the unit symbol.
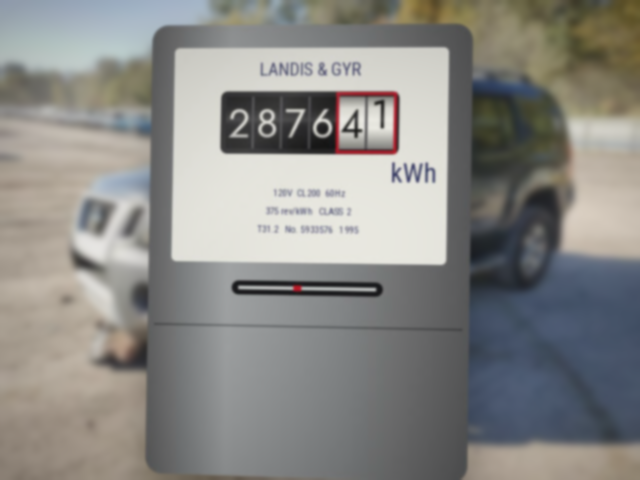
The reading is 2876.41 kWh
